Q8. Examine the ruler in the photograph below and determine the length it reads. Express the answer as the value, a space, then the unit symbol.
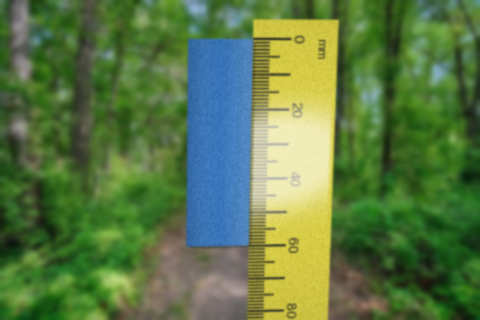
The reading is 60 mm
